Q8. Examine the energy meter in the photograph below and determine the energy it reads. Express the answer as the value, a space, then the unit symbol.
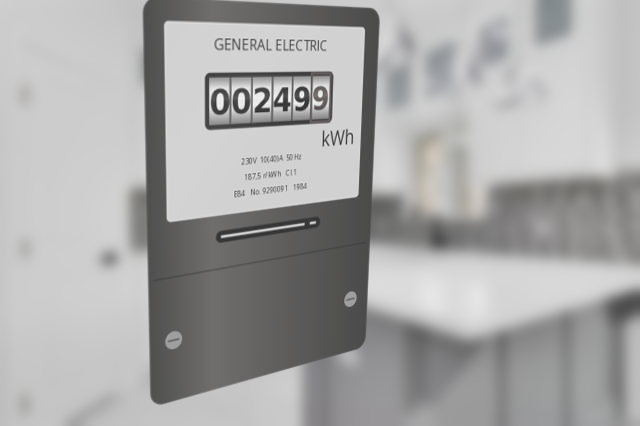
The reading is 249.9 kWh
